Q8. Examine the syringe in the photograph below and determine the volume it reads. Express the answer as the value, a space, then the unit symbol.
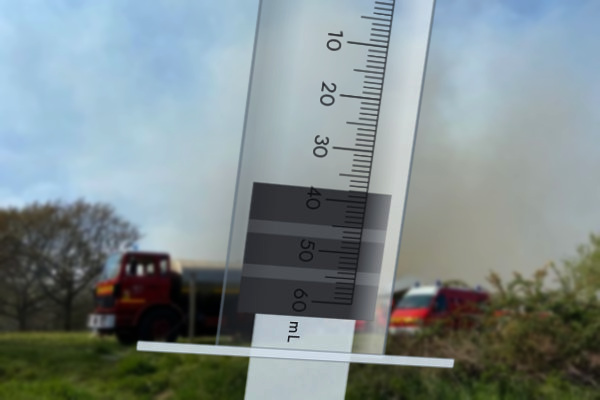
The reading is 38 mL
